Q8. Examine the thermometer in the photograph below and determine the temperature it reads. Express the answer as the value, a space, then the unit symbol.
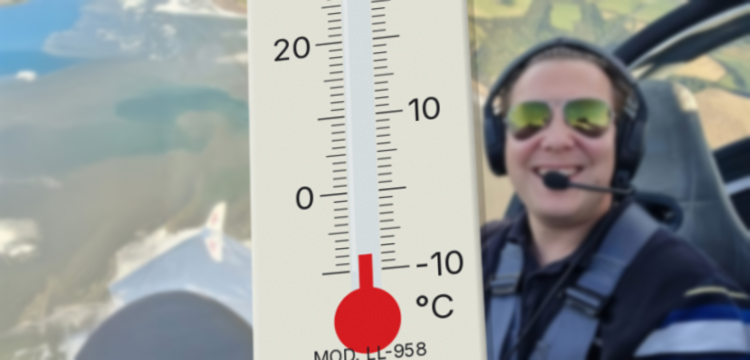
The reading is -8 °C
